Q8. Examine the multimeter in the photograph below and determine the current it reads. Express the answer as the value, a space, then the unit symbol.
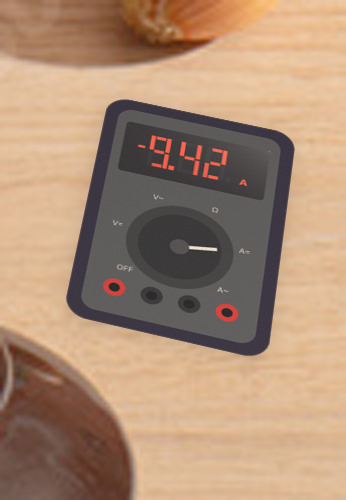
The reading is -9.42 A
